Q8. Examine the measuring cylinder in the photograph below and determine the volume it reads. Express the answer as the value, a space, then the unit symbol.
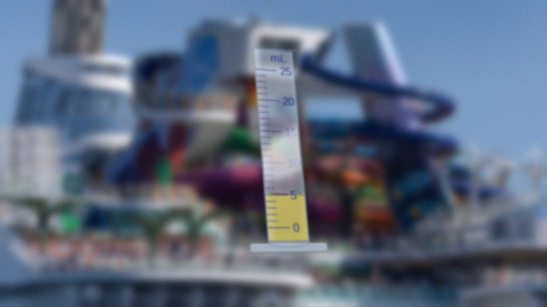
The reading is 5 mL
